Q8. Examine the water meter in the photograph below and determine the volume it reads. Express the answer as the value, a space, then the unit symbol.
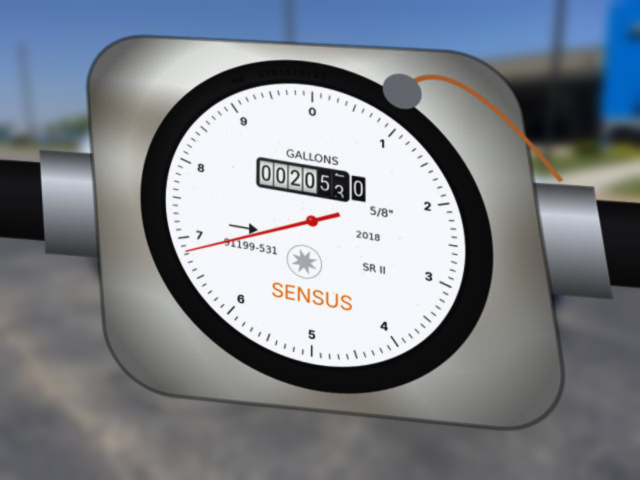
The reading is 20526.8 gal
